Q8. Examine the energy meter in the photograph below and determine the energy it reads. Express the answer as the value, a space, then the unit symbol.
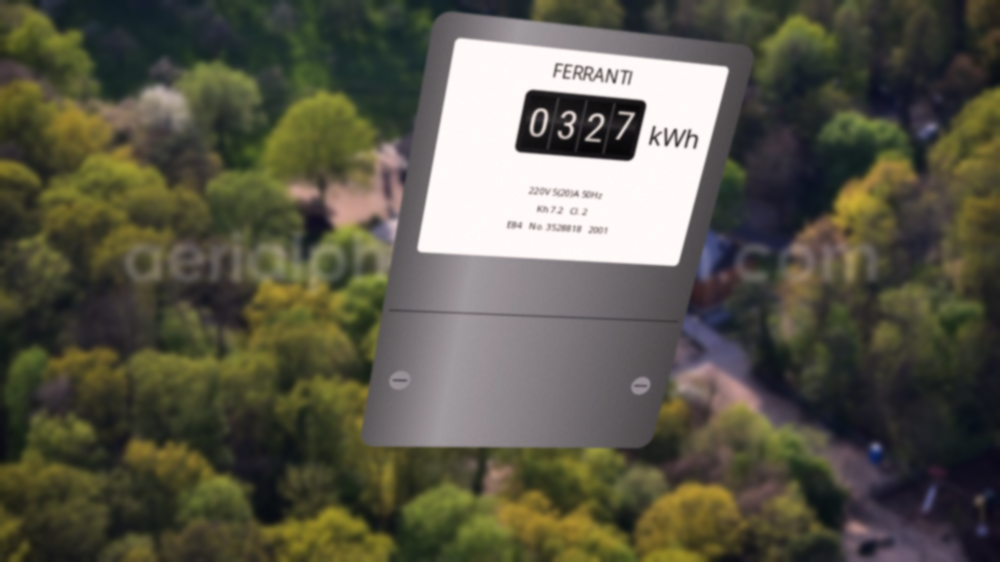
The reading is 327 kWh
